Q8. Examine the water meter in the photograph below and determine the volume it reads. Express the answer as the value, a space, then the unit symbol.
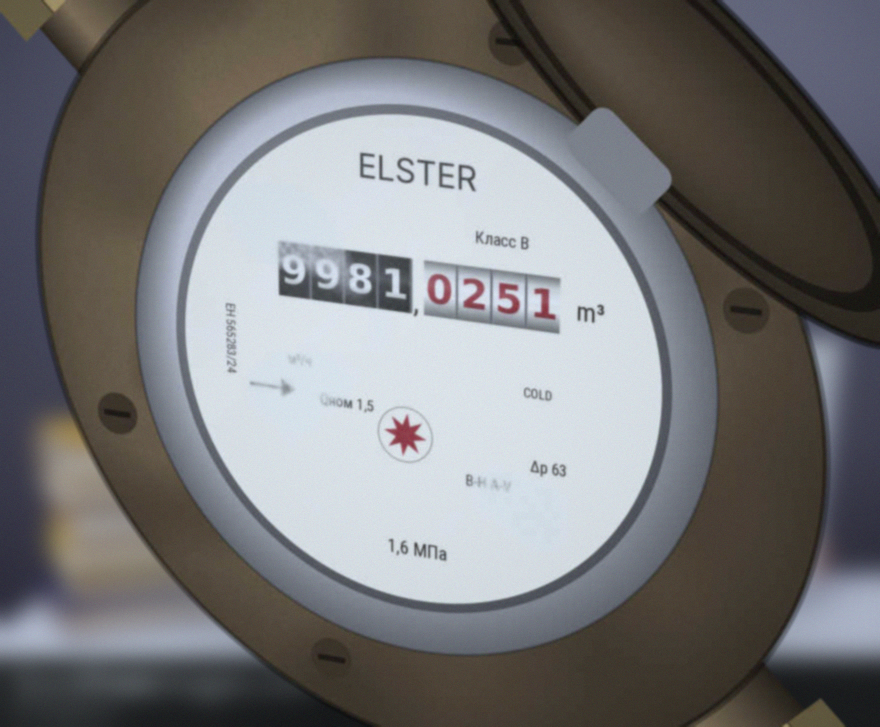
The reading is 9981.0251 m³
